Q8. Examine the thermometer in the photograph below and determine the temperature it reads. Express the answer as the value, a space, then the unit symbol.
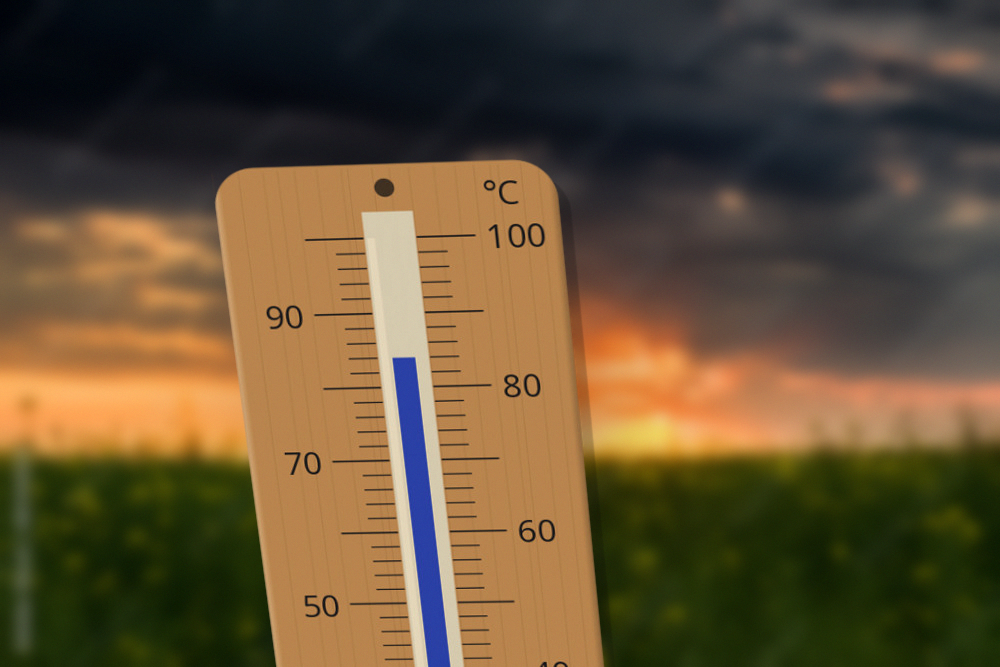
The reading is 84 °C
